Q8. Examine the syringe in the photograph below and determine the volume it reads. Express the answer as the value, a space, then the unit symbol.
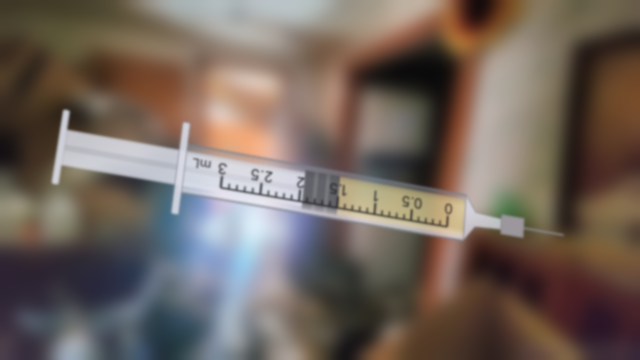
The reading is 1.5 mL
